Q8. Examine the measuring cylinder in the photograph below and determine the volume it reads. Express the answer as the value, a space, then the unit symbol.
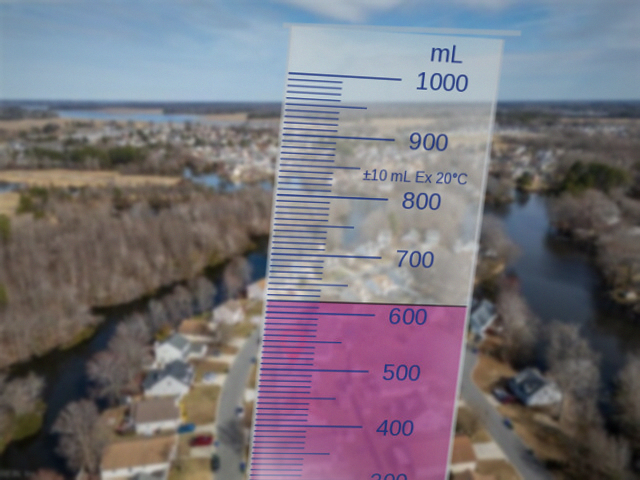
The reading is 620 mL
